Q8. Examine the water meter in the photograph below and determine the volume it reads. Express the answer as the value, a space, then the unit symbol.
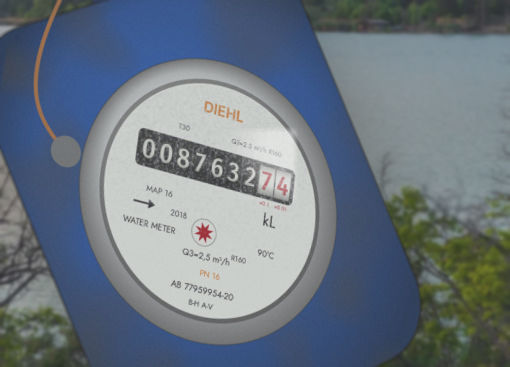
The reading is 87632.74 kL
